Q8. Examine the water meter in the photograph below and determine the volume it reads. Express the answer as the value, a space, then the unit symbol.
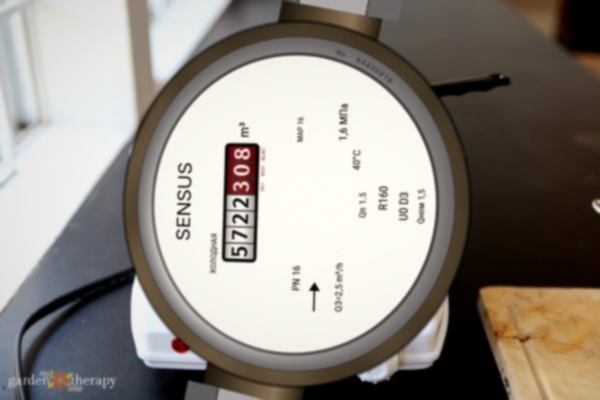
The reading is 5722.308 m³
